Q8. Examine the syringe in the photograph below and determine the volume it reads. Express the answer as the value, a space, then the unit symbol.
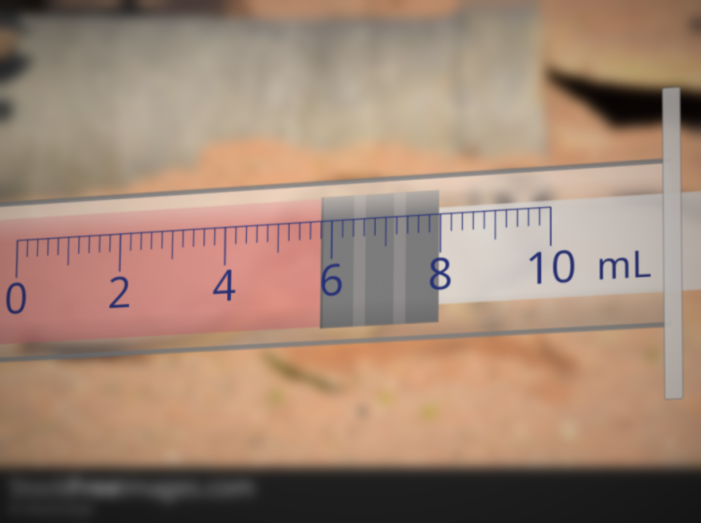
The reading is 5.8 mL
